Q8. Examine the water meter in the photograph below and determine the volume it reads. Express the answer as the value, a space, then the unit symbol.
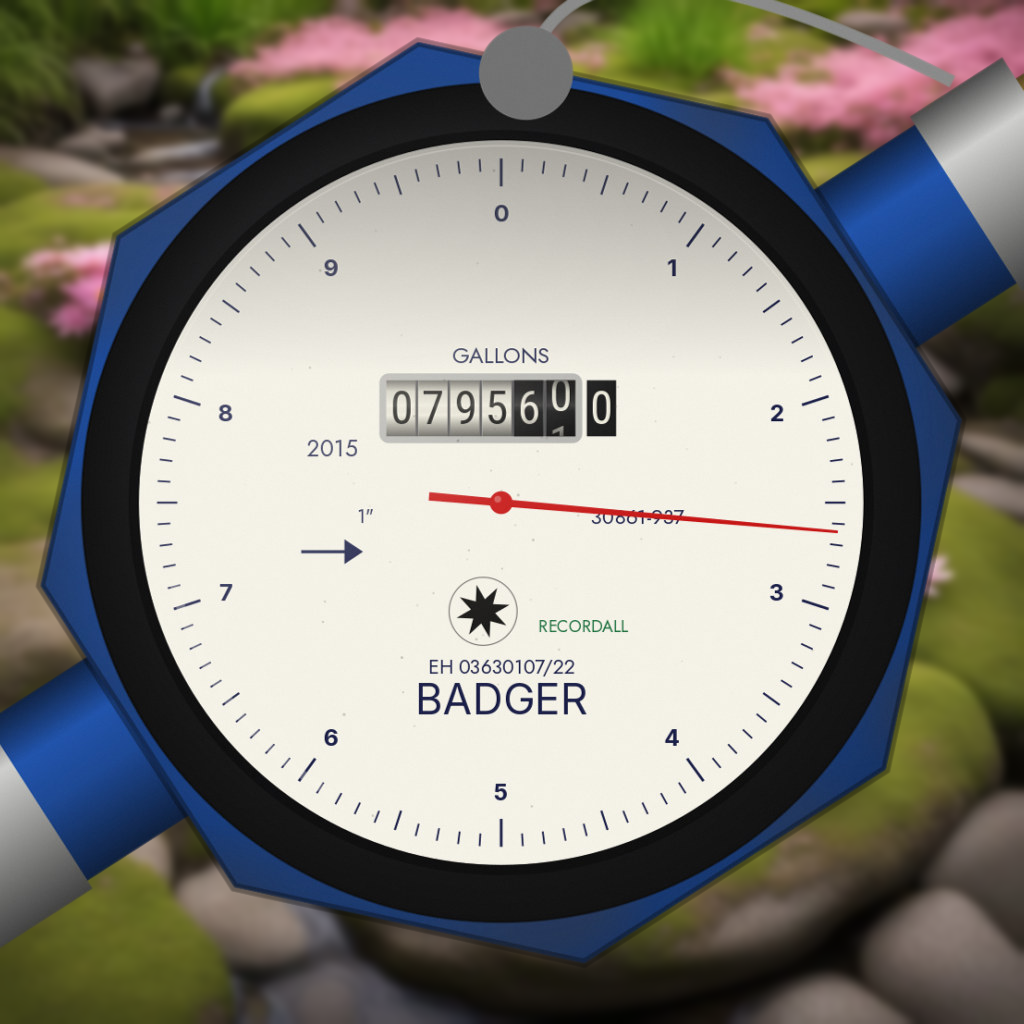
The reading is 795602.6 gal
